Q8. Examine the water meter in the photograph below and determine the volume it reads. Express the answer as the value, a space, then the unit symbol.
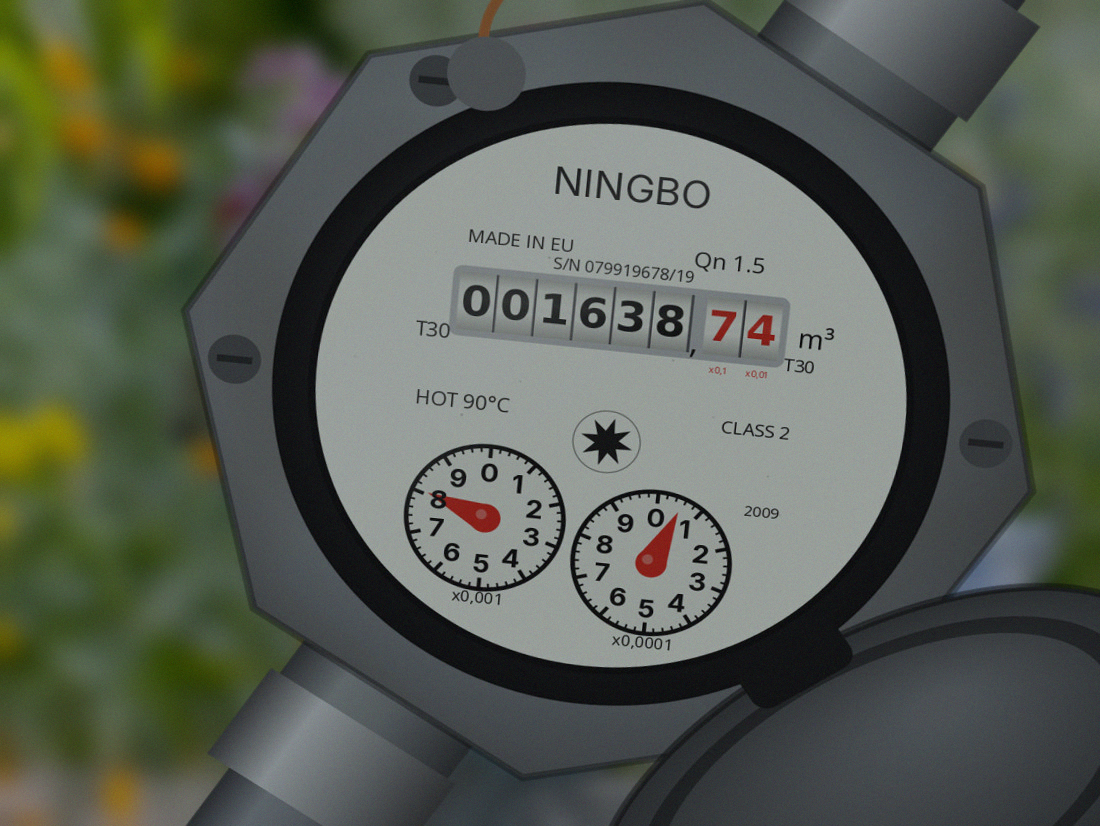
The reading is 1638.7480 m³
